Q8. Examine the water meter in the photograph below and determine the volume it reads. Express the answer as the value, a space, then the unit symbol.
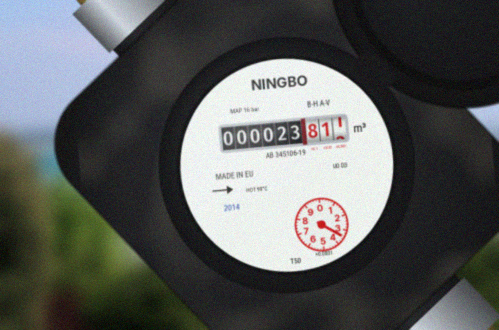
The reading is 23.8113 m³
